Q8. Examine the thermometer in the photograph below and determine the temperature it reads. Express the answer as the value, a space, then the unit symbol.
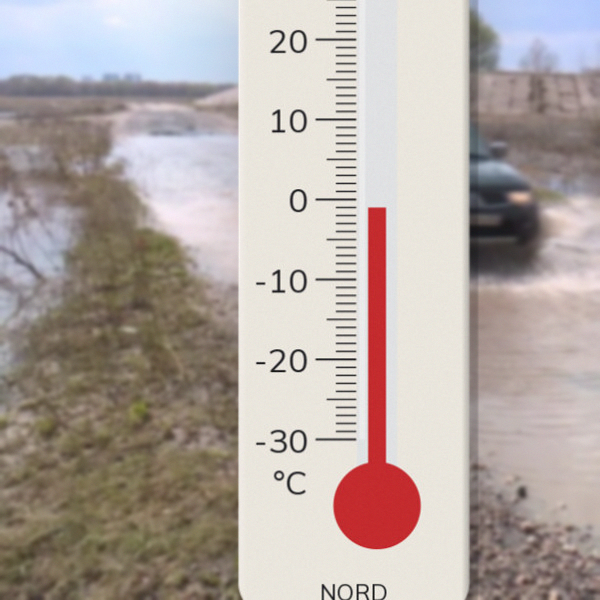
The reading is -1 °C
